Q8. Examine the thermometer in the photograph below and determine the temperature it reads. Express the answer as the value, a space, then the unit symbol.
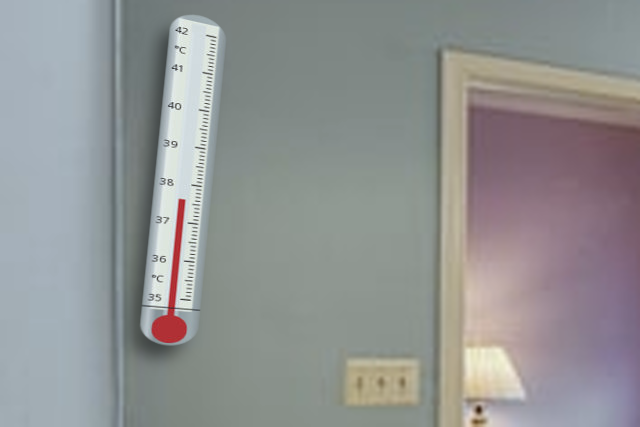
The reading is 37.6 °C
